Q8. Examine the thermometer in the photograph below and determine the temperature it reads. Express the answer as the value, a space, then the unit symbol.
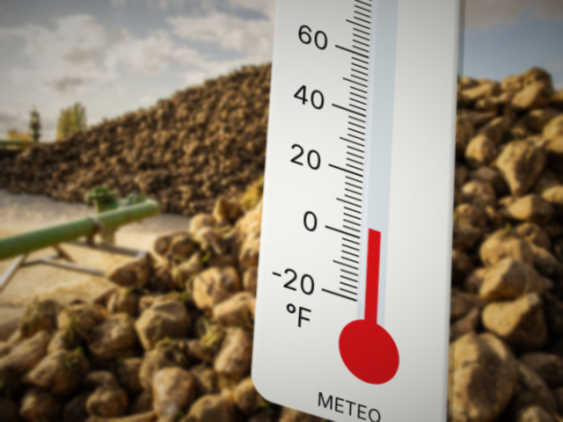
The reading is 4 °F
